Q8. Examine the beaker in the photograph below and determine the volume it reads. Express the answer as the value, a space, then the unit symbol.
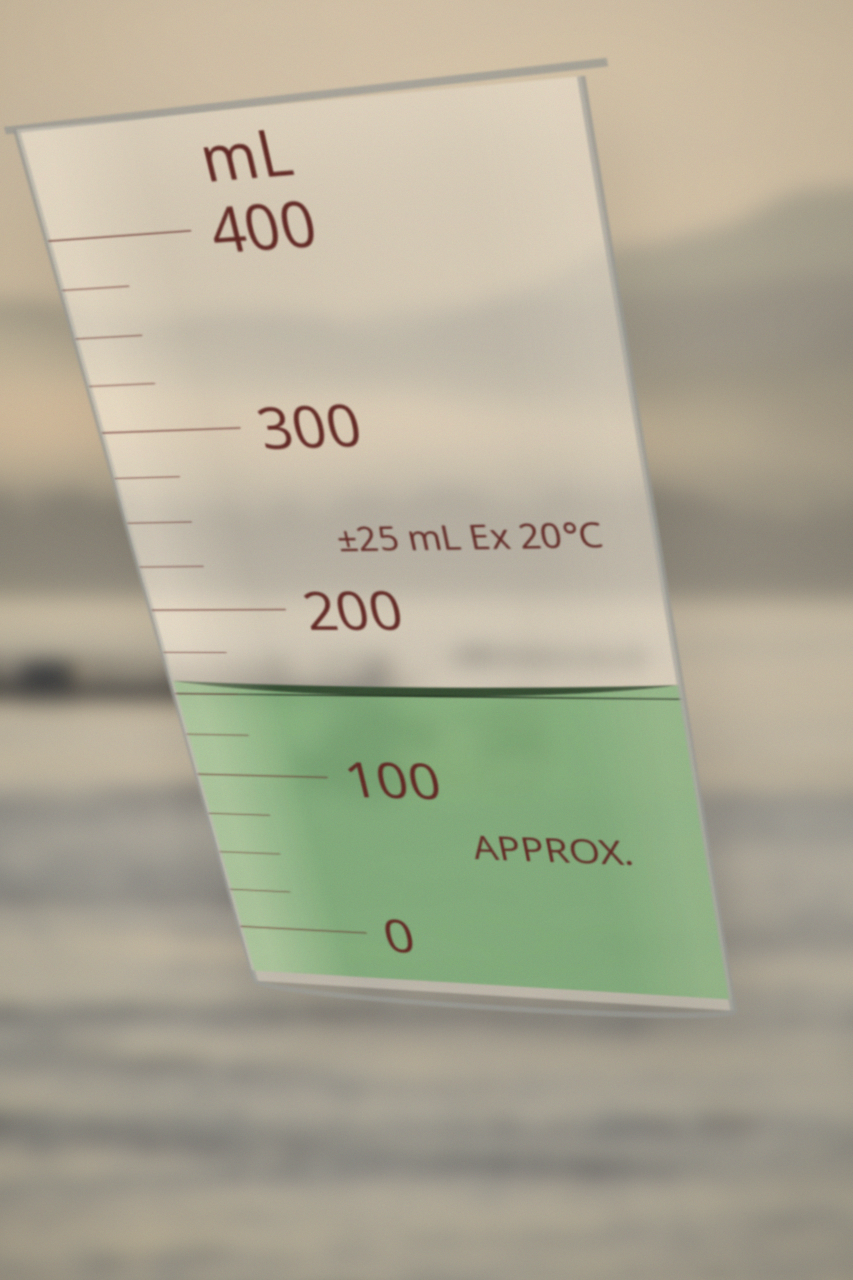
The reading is 150 mL
